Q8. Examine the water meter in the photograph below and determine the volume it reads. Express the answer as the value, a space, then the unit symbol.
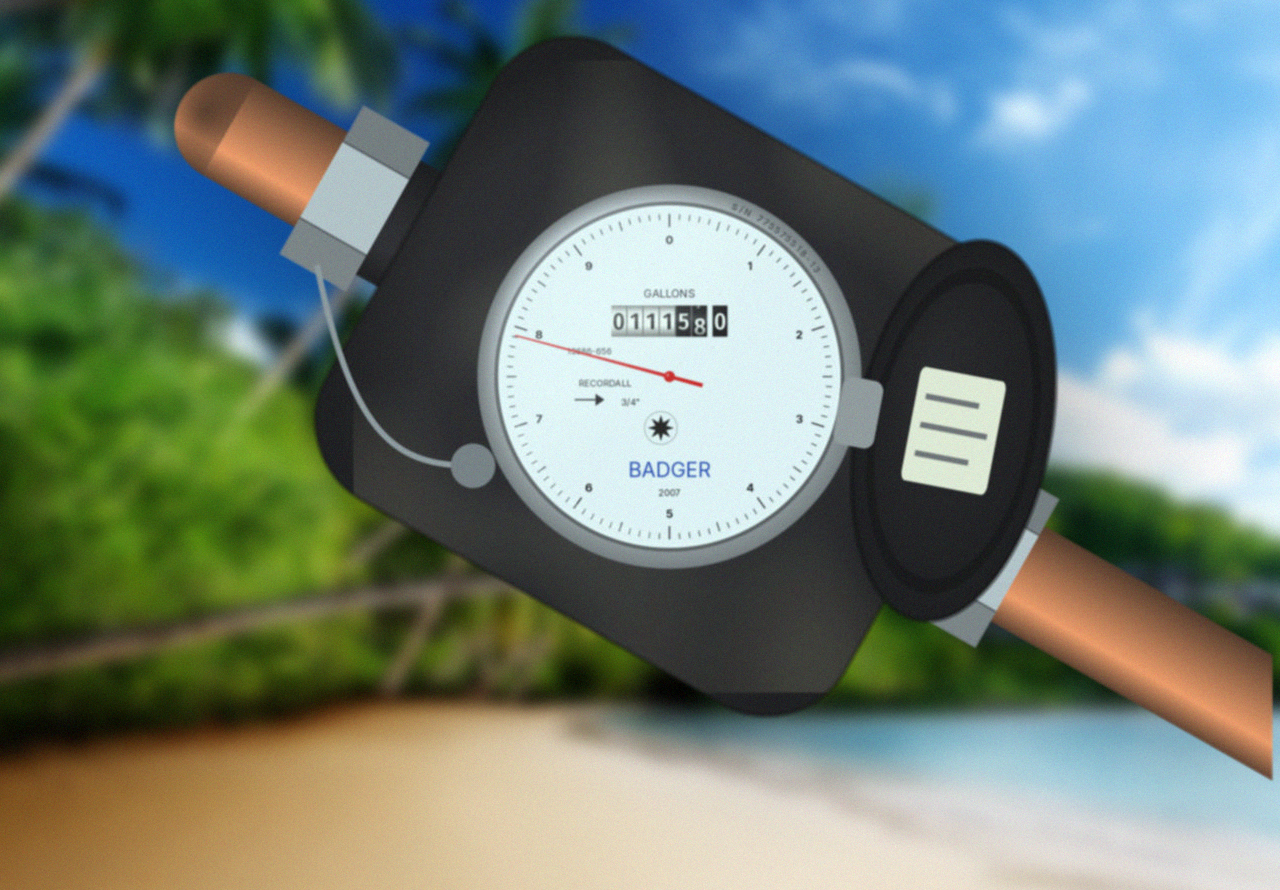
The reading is 111577.9 gal
